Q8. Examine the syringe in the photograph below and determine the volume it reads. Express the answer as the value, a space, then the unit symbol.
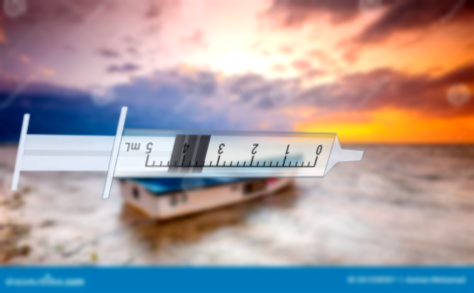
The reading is 3.4 mL
